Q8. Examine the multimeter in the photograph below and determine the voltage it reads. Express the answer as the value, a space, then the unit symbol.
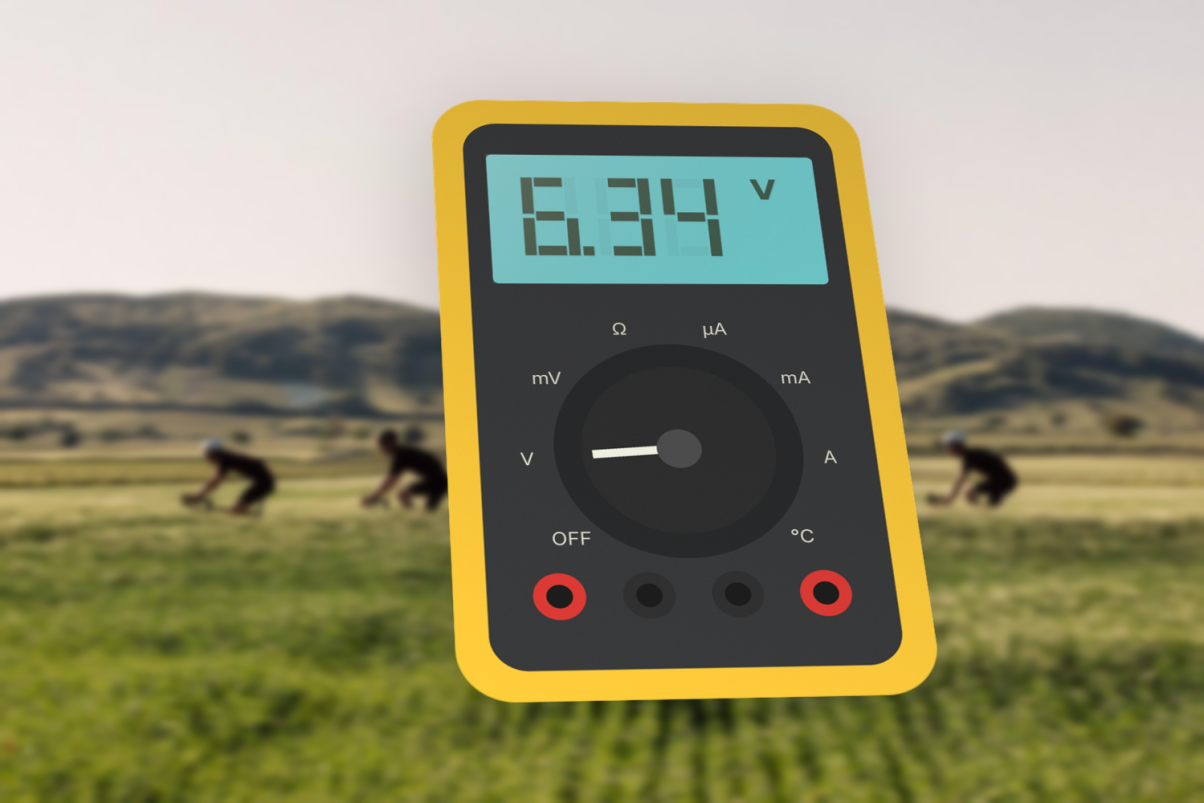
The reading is 6.34 V
